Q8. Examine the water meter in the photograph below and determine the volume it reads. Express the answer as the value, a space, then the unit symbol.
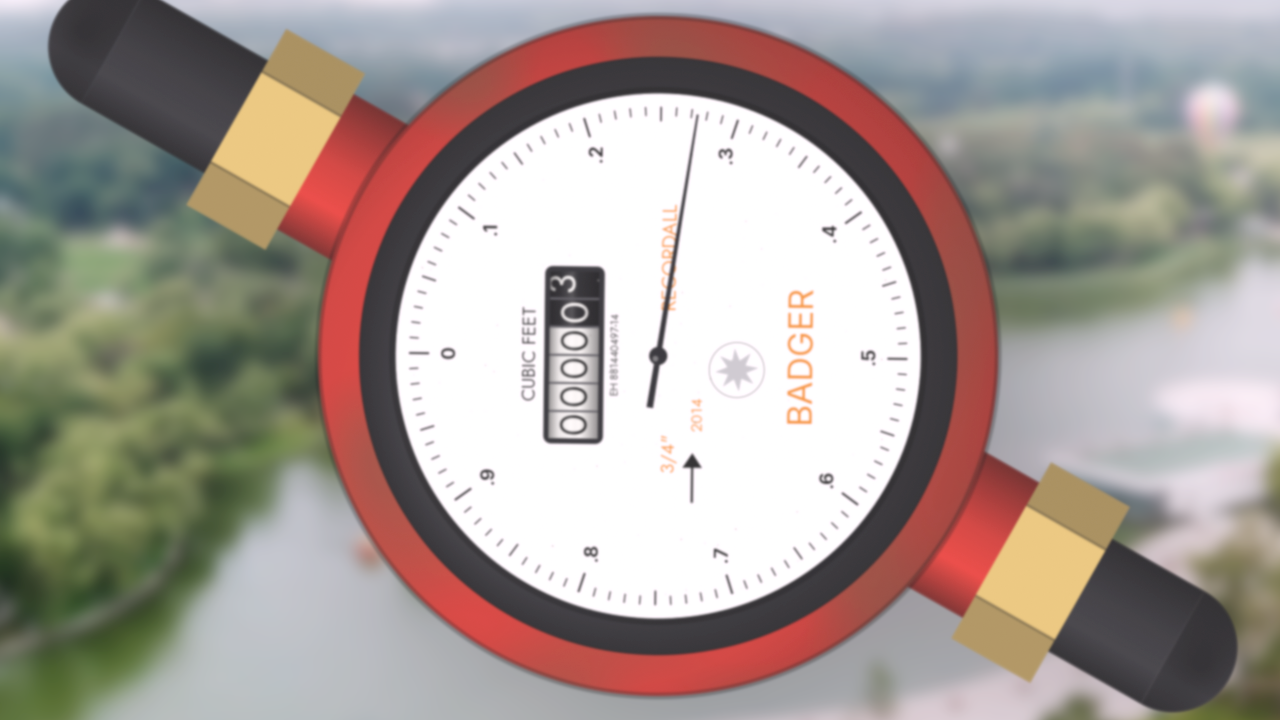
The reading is 3.27 ft³
